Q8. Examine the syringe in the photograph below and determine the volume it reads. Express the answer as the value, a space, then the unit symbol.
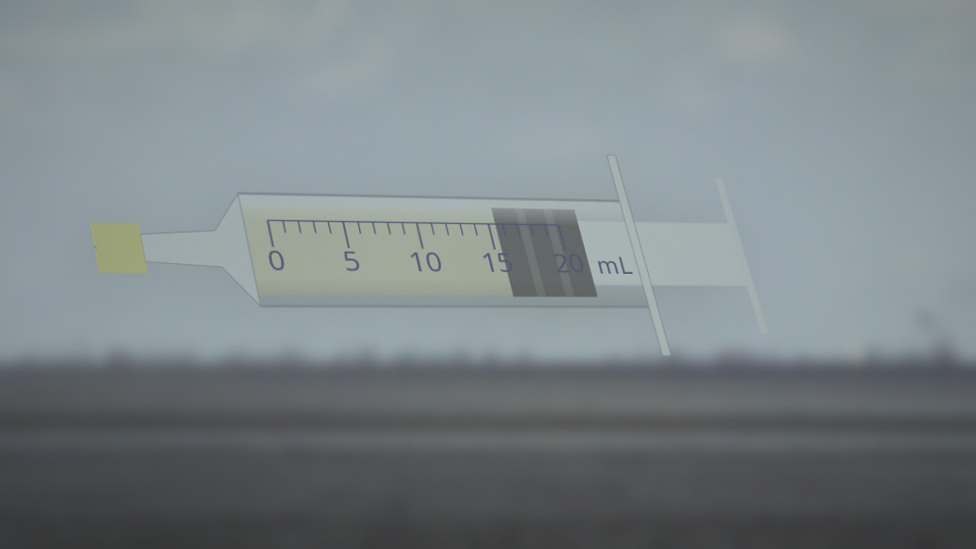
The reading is 15.5 mL
